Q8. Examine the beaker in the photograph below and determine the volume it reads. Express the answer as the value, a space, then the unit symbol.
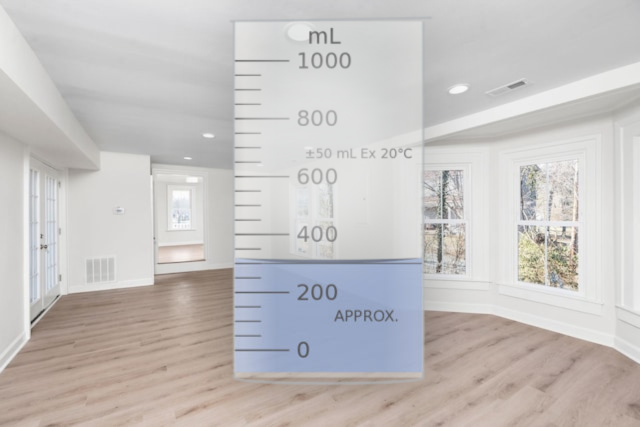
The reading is 300 mL
